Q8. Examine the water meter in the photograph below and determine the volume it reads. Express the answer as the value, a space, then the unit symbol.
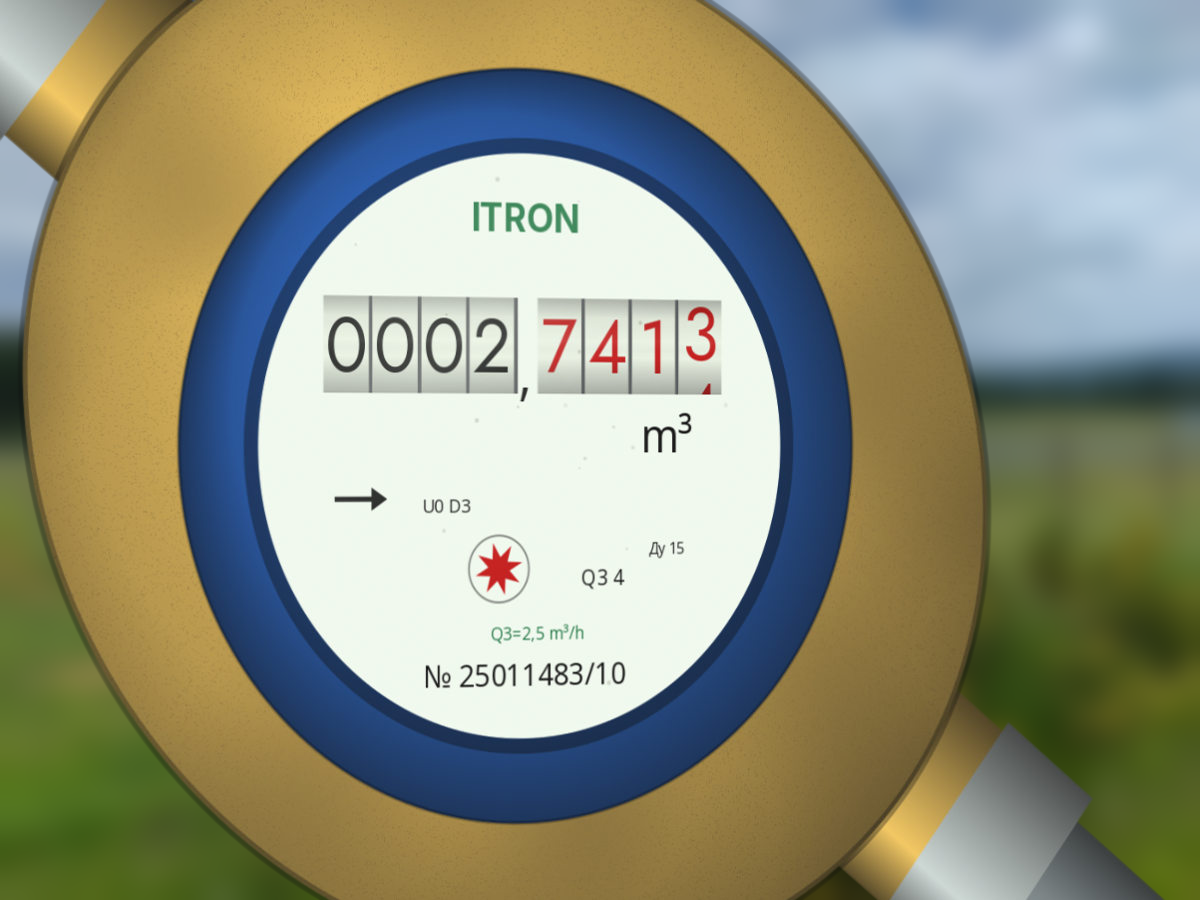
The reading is 2.7413 m³
